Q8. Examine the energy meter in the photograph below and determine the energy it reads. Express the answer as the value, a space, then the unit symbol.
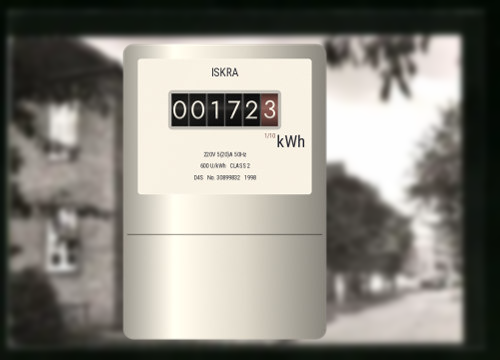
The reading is 172.3 kWh
